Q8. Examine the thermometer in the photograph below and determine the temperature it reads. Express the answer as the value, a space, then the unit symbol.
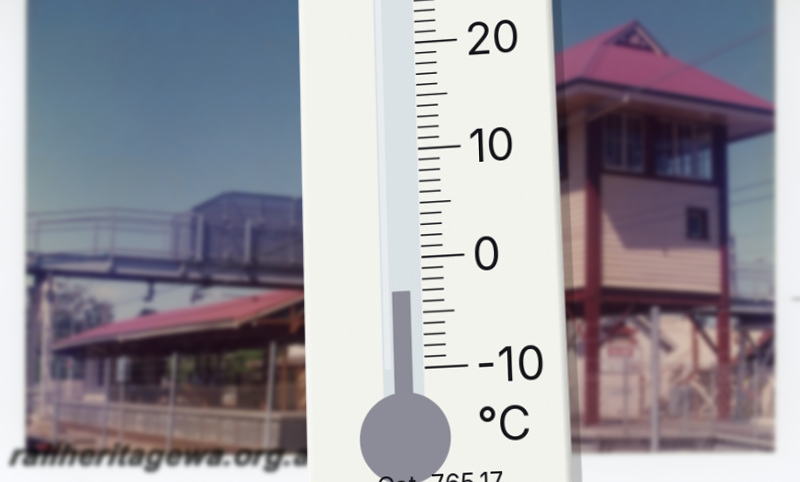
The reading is -3 °C
